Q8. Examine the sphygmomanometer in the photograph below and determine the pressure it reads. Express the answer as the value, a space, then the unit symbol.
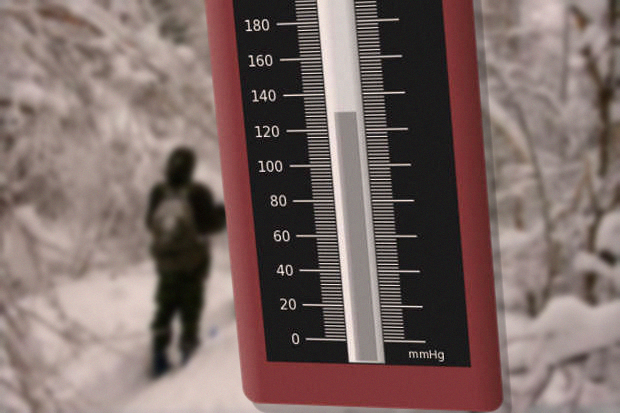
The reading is 130 mmHg
